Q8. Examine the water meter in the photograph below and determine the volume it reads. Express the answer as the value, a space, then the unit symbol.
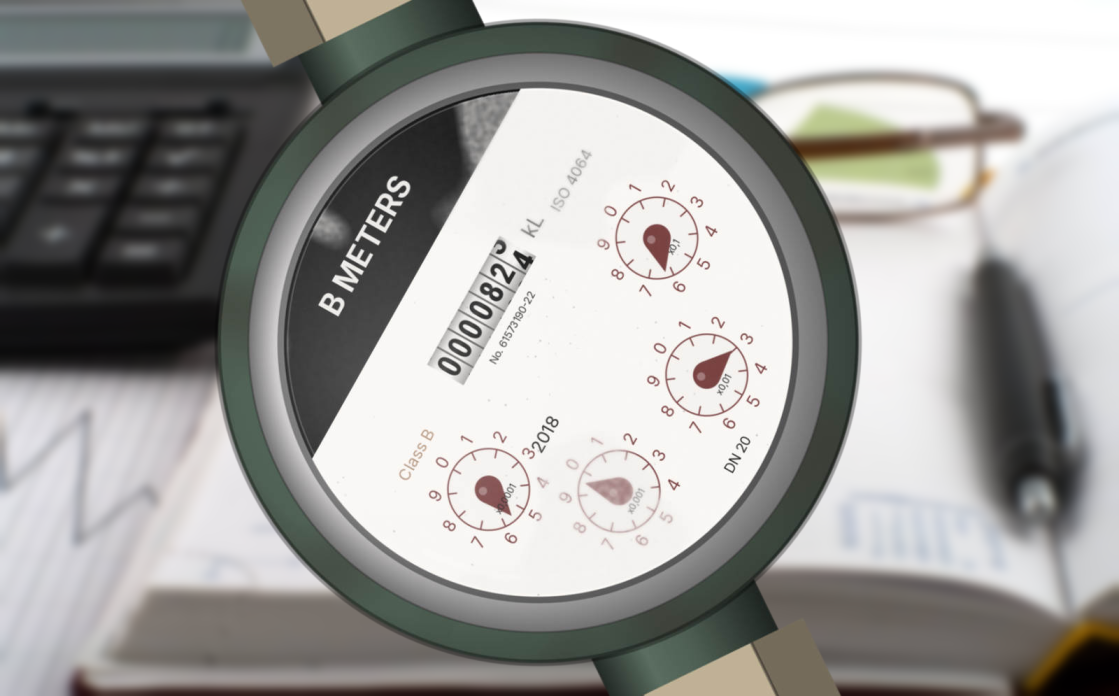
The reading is 823.6295 kL
